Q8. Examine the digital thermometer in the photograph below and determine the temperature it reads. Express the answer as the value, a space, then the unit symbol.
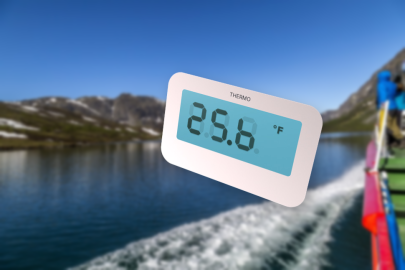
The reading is 25.6 °F
